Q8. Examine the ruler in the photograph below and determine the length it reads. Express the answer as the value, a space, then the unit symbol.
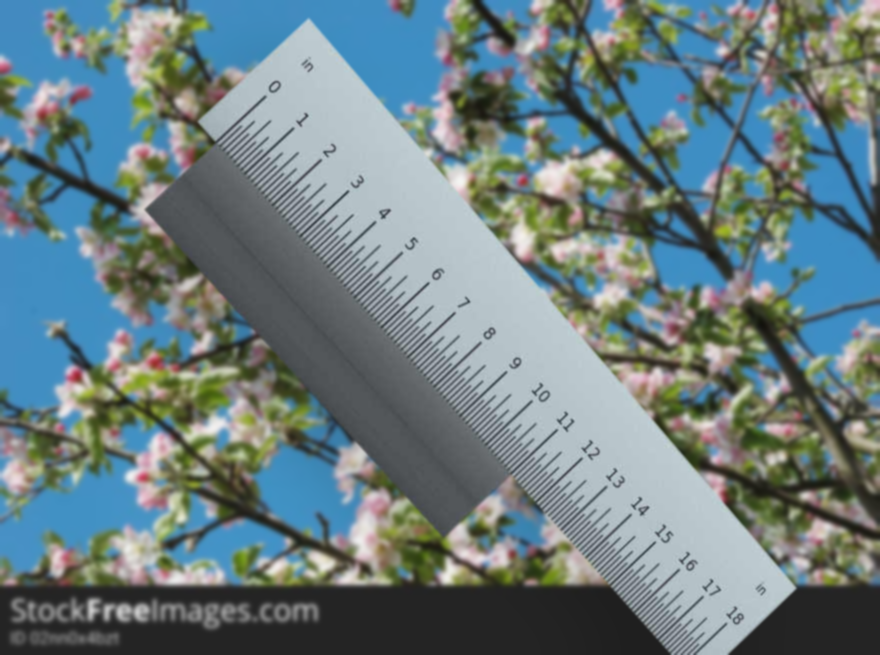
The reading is 11 in
